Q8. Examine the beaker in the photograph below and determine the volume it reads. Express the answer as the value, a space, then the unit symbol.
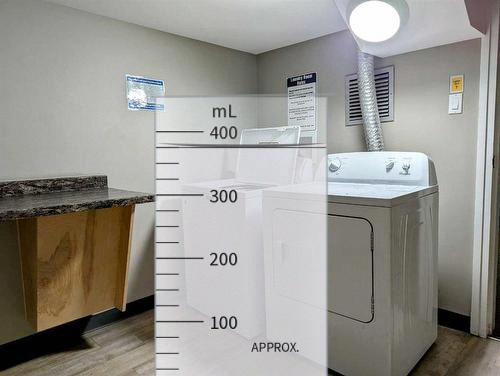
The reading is 375 mL
